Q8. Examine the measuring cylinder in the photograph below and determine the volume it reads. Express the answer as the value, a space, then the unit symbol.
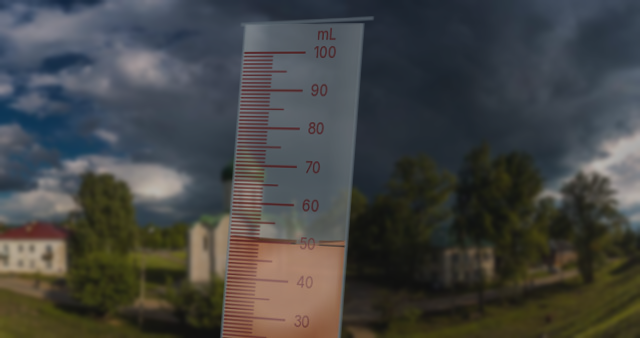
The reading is 50 mL
